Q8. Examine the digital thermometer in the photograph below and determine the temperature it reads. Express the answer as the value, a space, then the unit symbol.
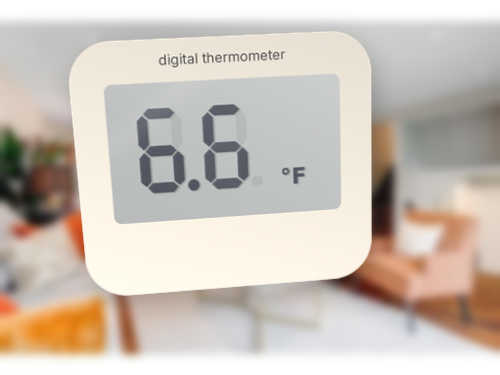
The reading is 6.6 °F
